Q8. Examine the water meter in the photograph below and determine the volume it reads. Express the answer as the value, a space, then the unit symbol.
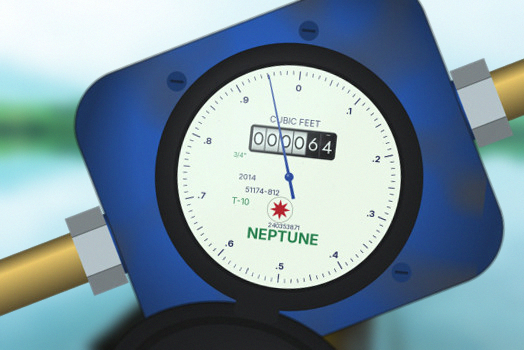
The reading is 63.95 ft³
